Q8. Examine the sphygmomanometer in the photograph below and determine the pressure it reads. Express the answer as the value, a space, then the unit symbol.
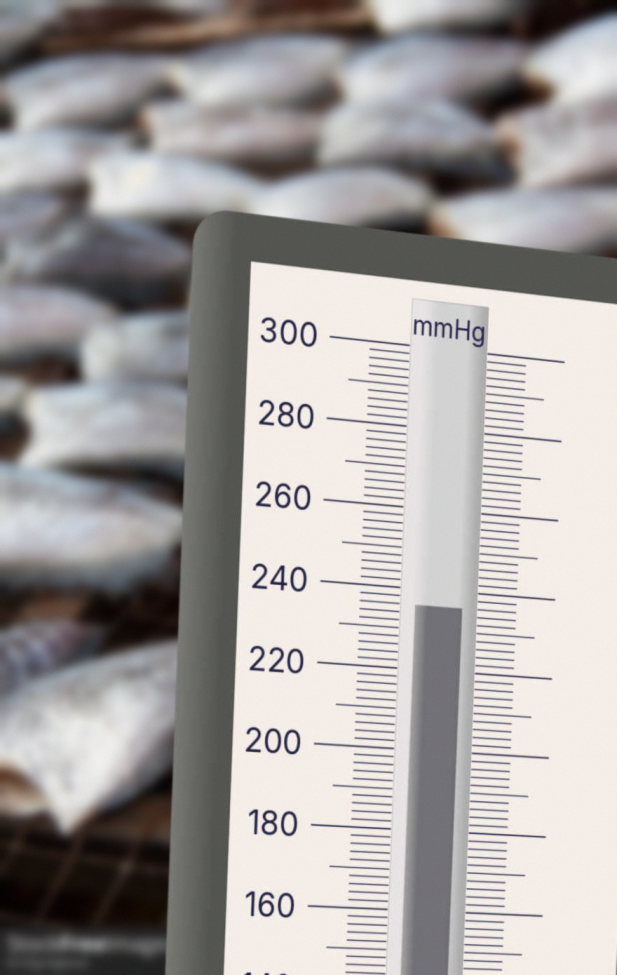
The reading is 236 mmHg
